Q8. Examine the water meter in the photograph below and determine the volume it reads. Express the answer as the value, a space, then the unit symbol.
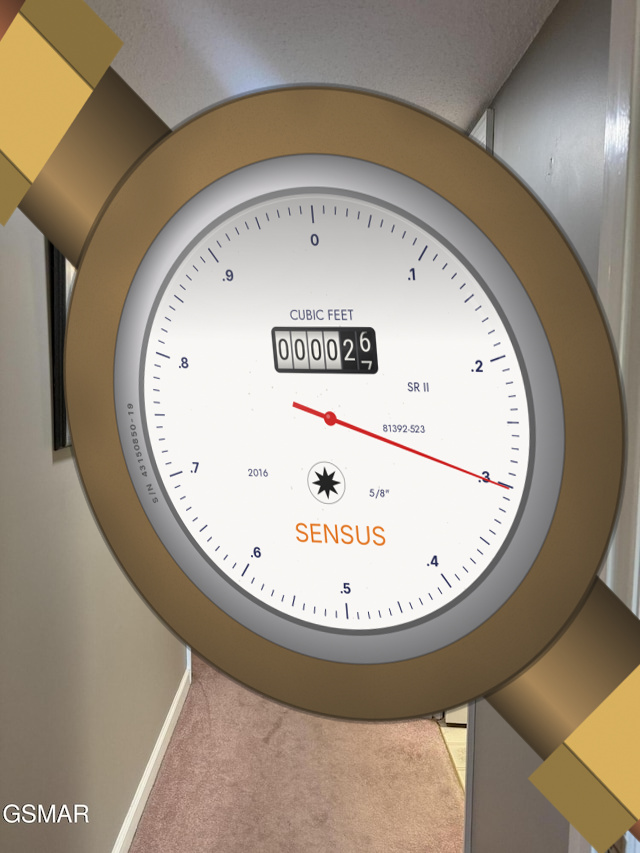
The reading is 26.30 ft³
